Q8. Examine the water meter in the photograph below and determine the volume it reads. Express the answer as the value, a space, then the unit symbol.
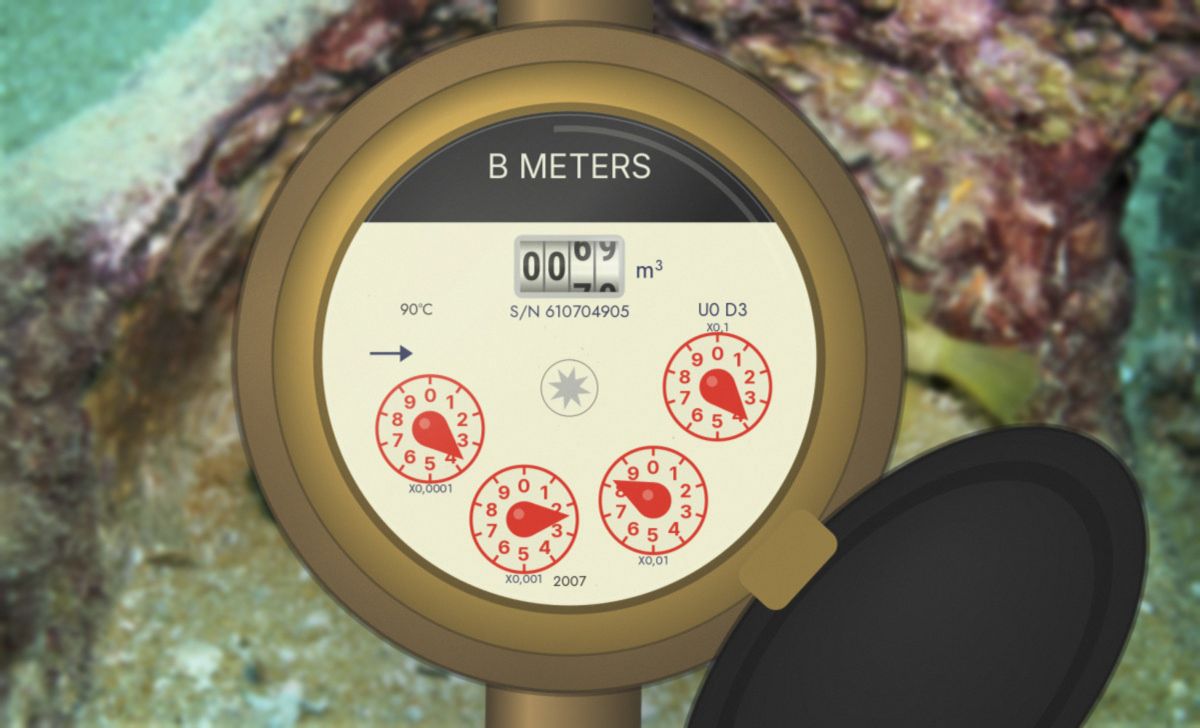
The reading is 69.3823 m³
